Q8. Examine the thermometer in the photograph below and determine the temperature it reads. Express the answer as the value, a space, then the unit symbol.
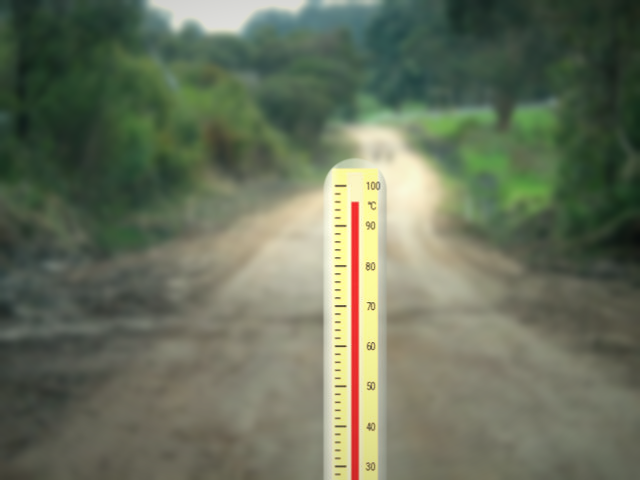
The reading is 96 °C
